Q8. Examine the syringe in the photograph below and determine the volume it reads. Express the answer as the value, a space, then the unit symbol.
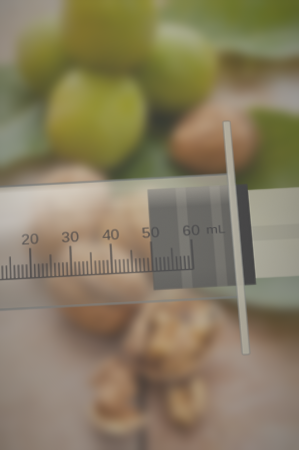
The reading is 50 mL
